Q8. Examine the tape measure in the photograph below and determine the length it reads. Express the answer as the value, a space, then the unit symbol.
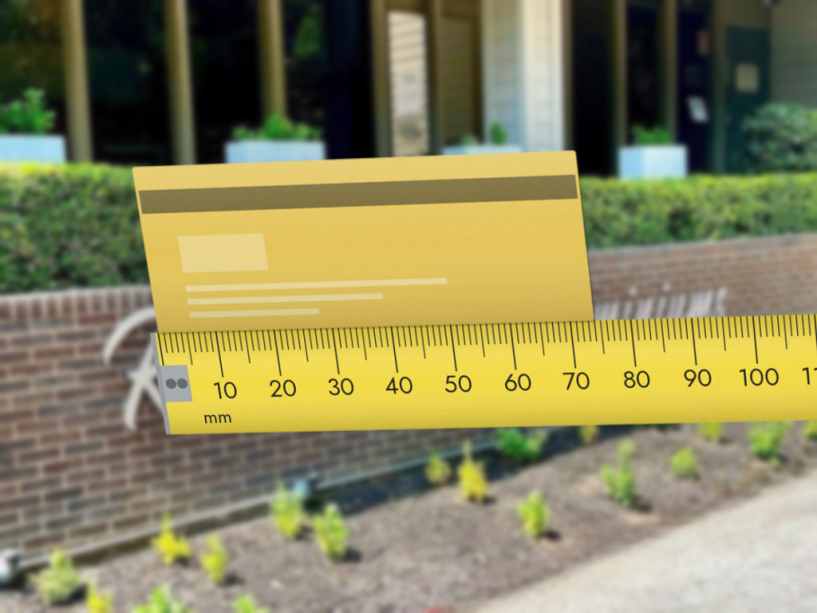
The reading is 74 mm
